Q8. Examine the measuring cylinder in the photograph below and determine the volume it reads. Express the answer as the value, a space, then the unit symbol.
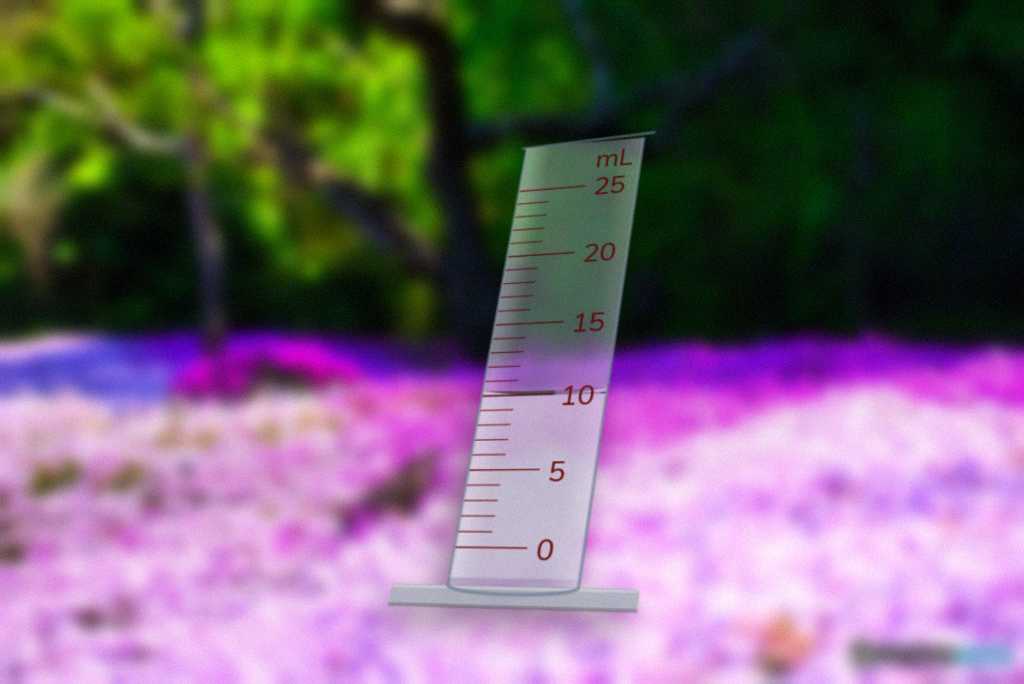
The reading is 10 mL
